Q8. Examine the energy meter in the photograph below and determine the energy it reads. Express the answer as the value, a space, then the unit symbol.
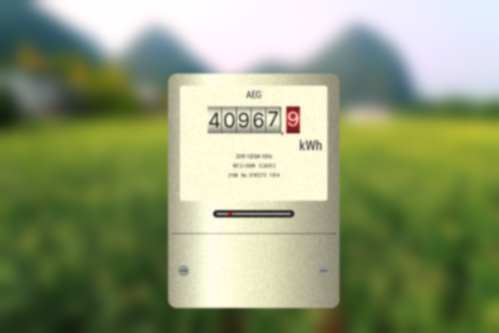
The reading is 40967.9 kWh
